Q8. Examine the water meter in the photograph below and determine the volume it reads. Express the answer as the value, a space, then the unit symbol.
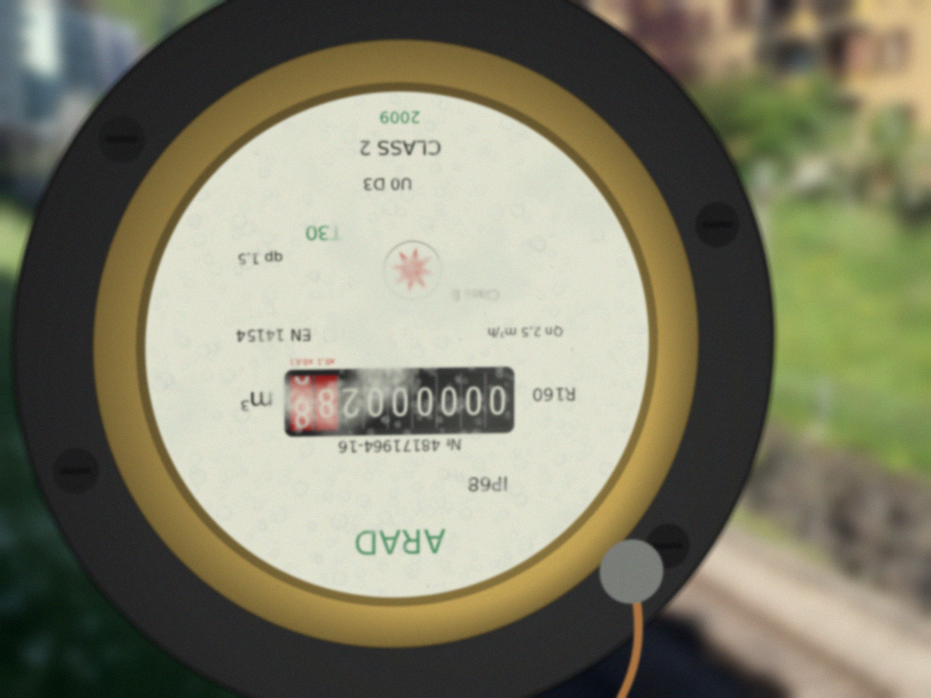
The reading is 2.88 m³
